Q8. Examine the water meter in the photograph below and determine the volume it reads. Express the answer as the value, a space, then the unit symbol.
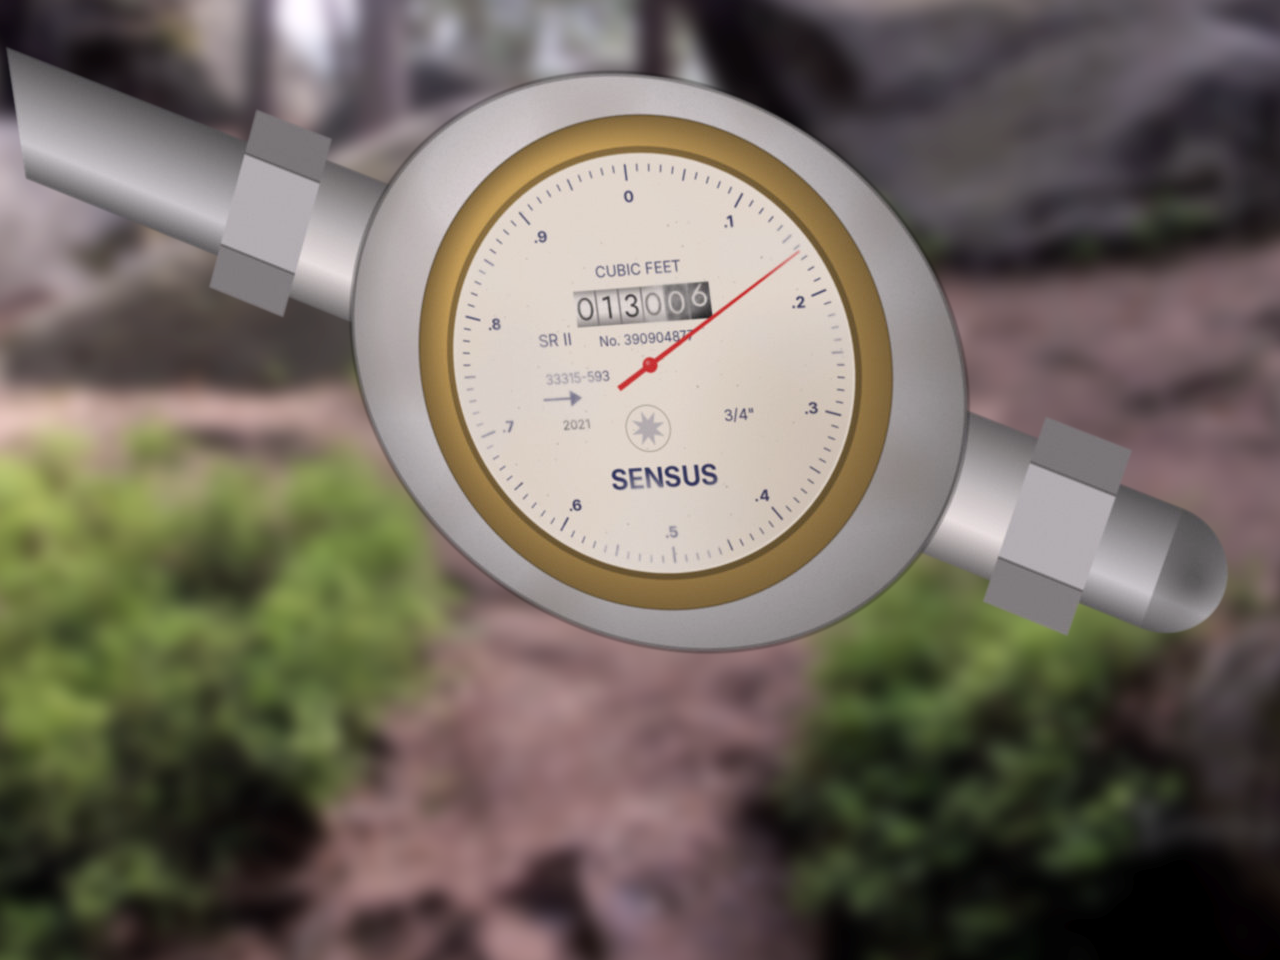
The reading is 13006.16 ft³
